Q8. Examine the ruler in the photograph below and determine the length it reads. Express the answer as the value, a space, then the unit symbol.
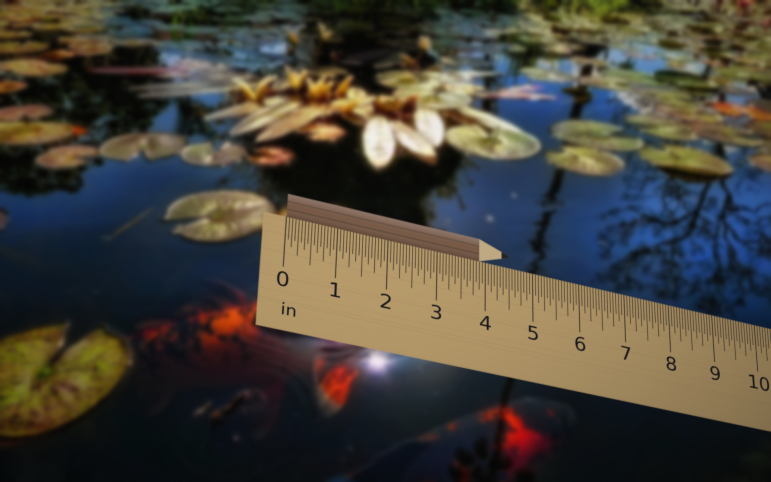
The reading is 4.5 in
